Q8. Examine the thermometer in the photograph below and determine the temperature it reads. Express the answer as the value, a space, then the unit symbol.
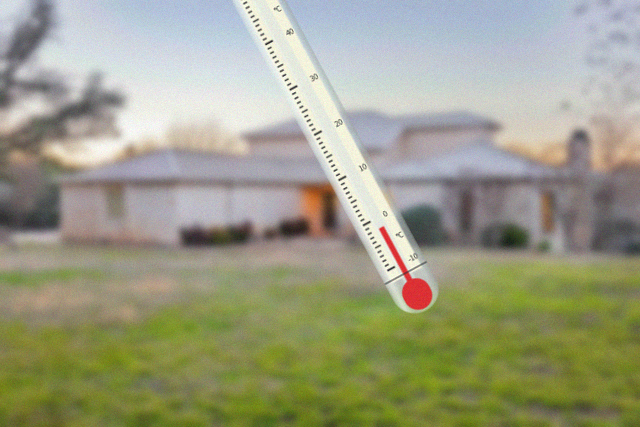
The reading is -2 °C
